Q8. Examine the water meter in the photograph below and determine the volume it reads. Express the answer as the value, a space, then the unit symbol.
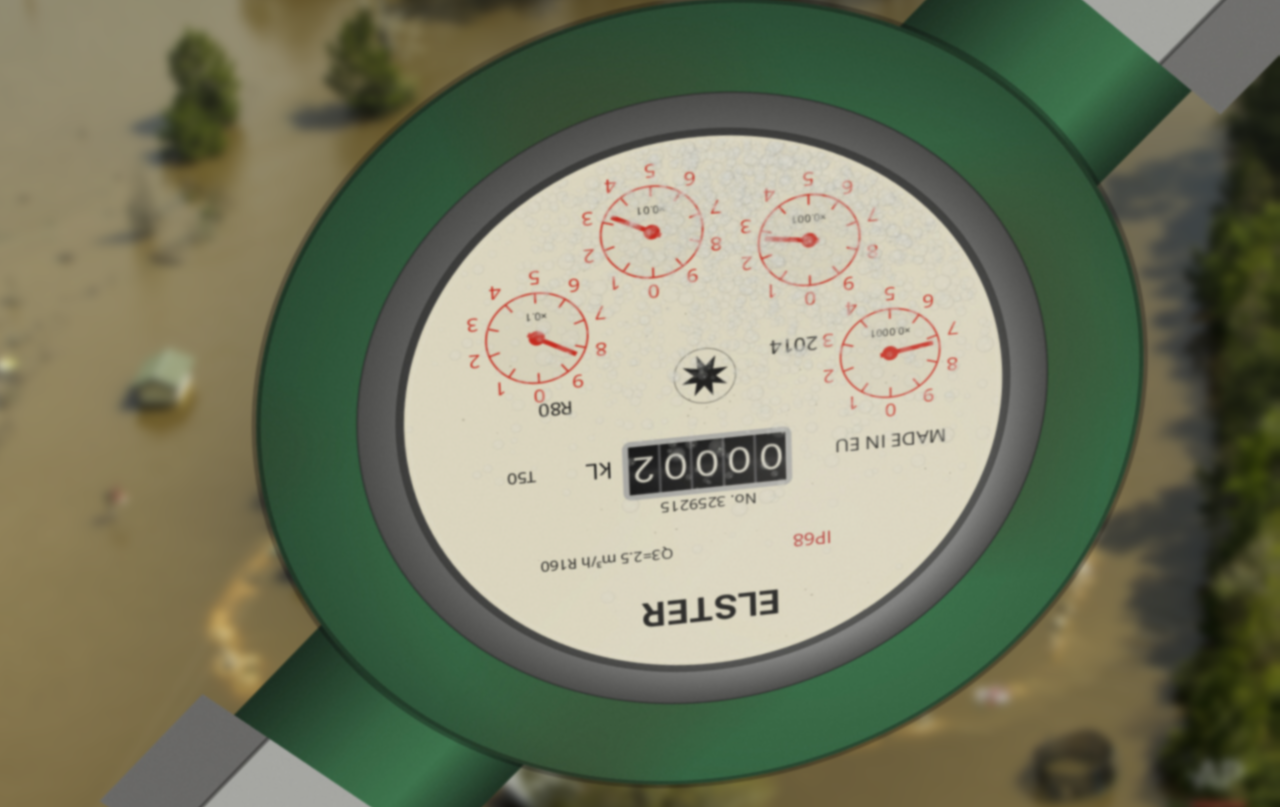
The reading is 2.8327 kL
